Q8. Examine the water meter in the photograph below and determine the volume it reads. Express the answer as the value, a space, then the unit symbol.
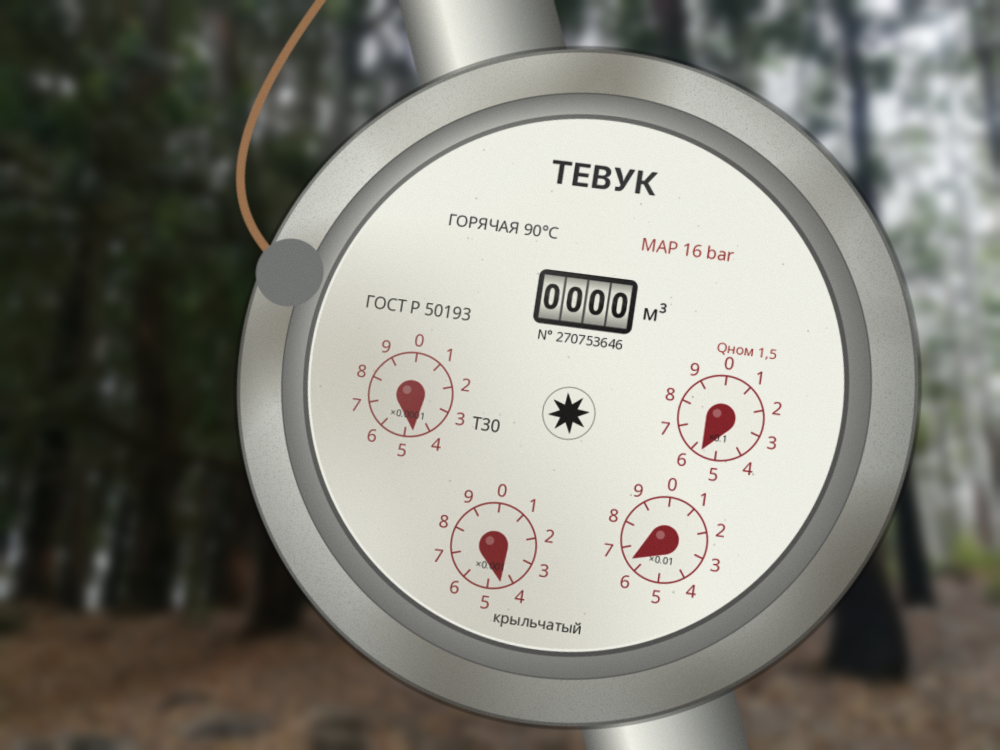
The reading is 0.5644 m³
